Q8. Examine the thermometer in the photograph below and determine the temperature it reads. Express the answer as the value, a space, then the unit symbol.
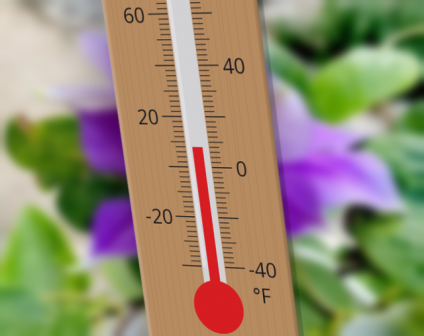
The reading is 8 °F
